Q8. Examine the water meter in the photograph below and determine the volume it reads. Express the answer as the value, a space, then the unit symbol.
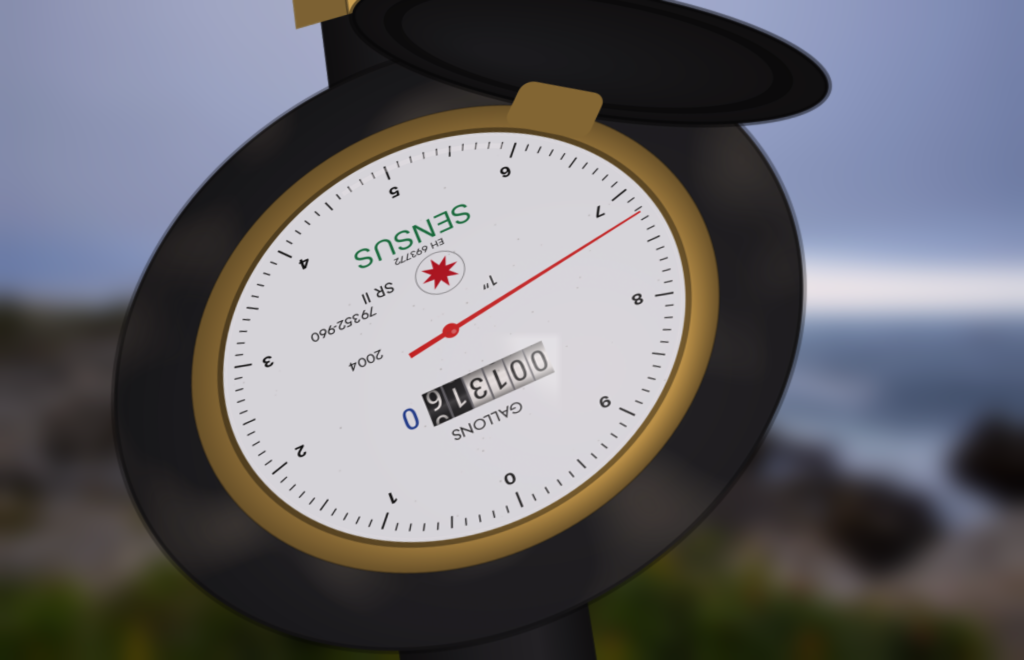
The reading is 13157.2 gal
